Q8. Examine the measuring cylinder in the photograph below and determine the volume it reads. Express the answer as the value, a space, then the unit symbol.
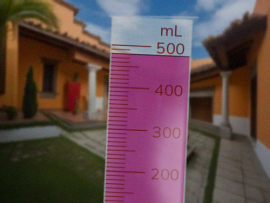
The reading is 480 mL
